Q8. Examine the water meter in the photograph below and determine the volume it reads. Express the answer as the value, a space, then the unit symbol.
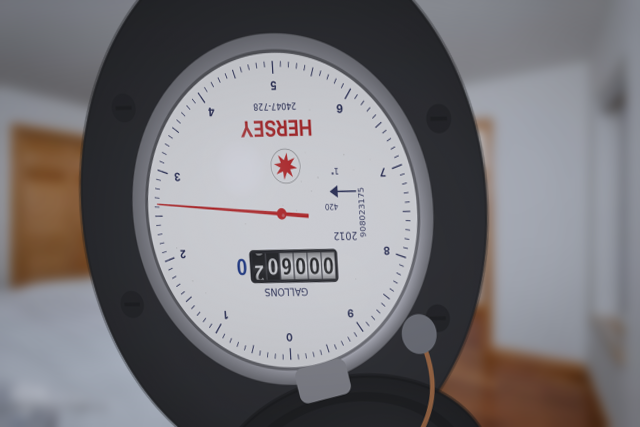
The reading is 6022.6 gal
